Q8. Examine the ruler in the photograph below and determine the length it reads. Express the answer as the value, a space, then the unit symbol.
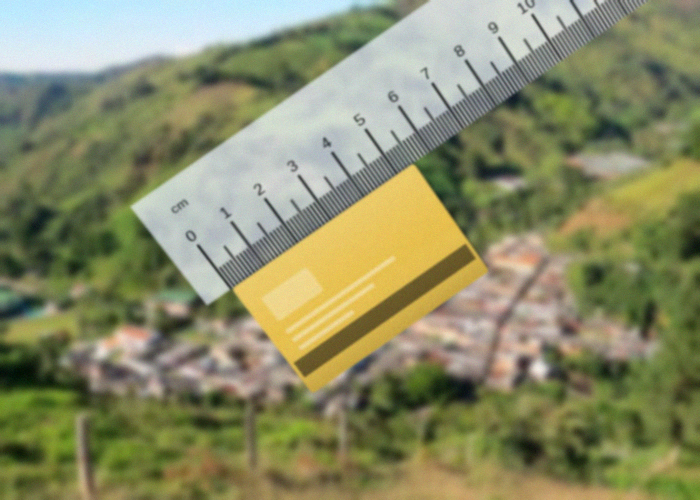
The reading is 5.5 cm
